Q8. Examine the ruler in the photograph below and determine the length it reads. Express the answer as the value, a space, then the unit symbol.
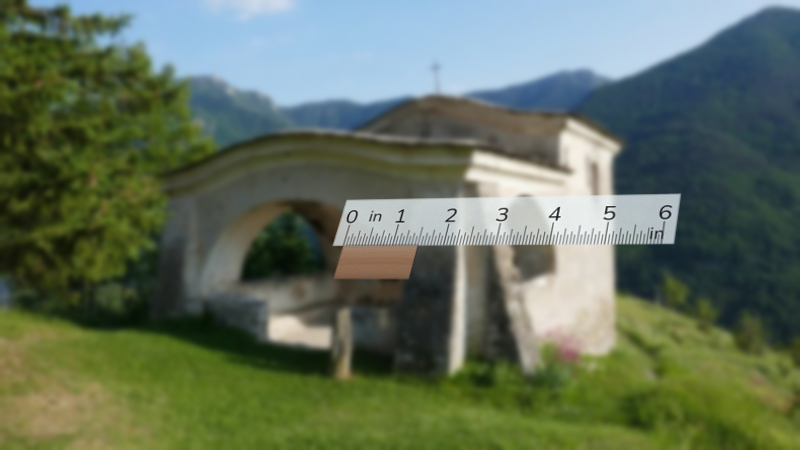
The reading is 1.5 in
